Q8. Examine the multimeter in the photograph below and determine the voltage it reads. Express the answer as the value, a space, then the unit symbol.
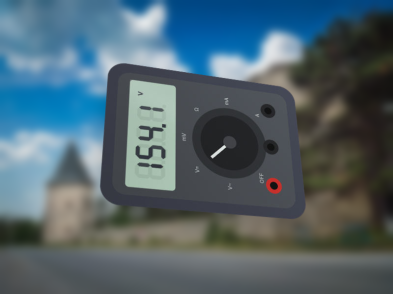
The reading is 154.1 V
